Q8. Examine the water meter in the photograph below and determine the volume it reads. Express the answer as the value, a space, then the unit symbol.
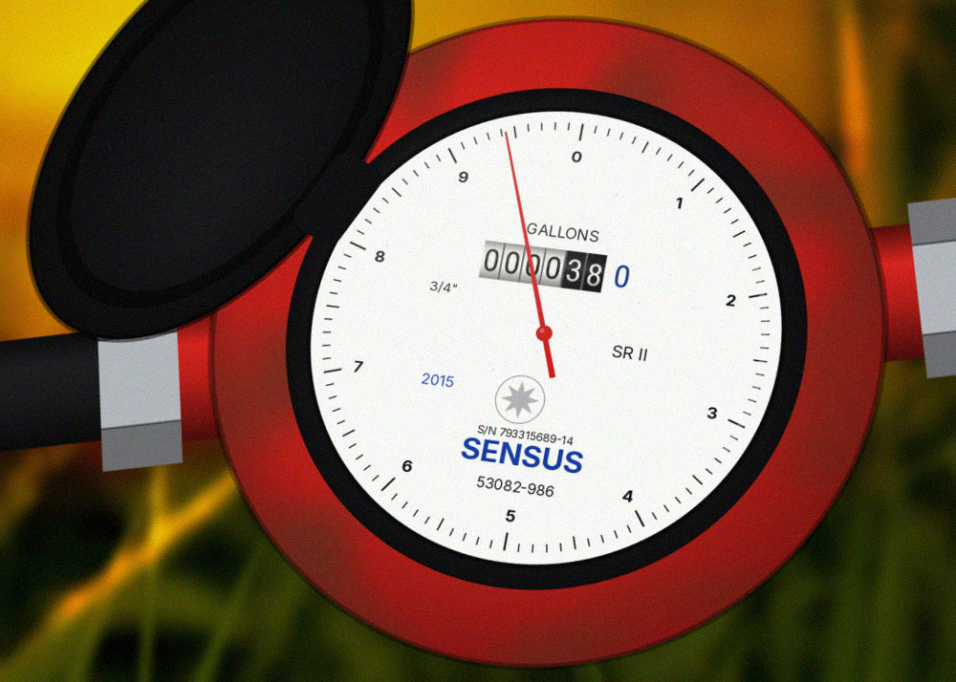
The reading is 379.4 gal
